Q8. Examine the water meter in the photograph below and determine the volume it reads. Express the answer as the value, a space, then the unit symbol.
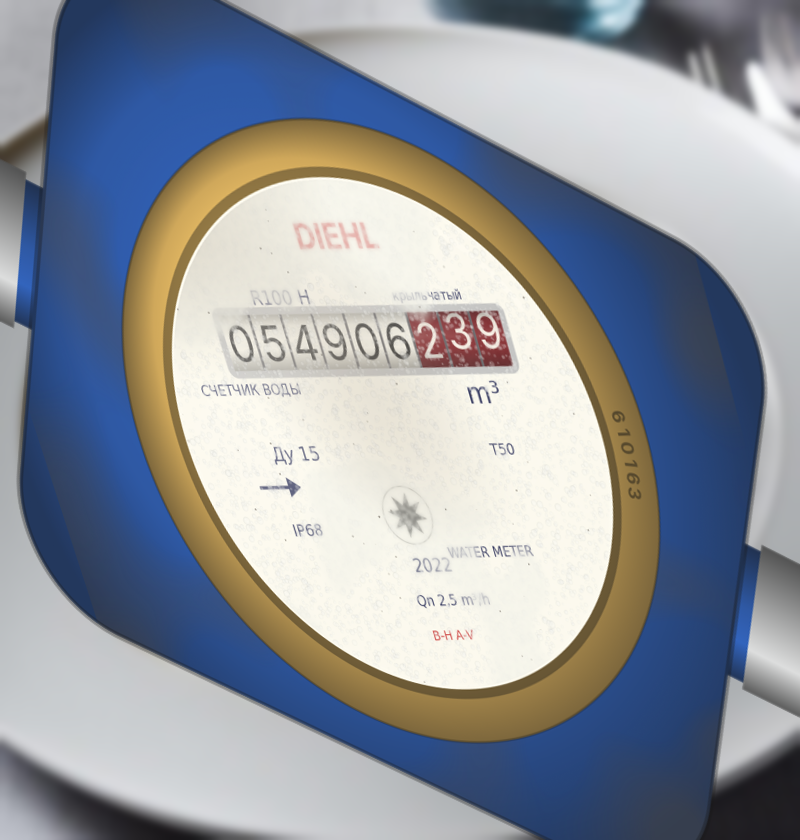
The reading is 54906.239 m³
